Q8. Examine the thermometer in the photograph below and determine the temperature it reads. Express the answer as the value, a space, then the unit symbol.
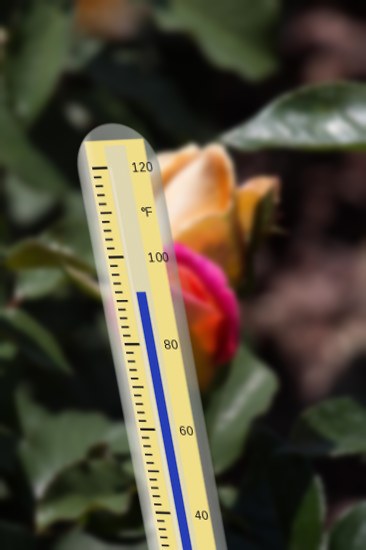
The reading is 92 °F
